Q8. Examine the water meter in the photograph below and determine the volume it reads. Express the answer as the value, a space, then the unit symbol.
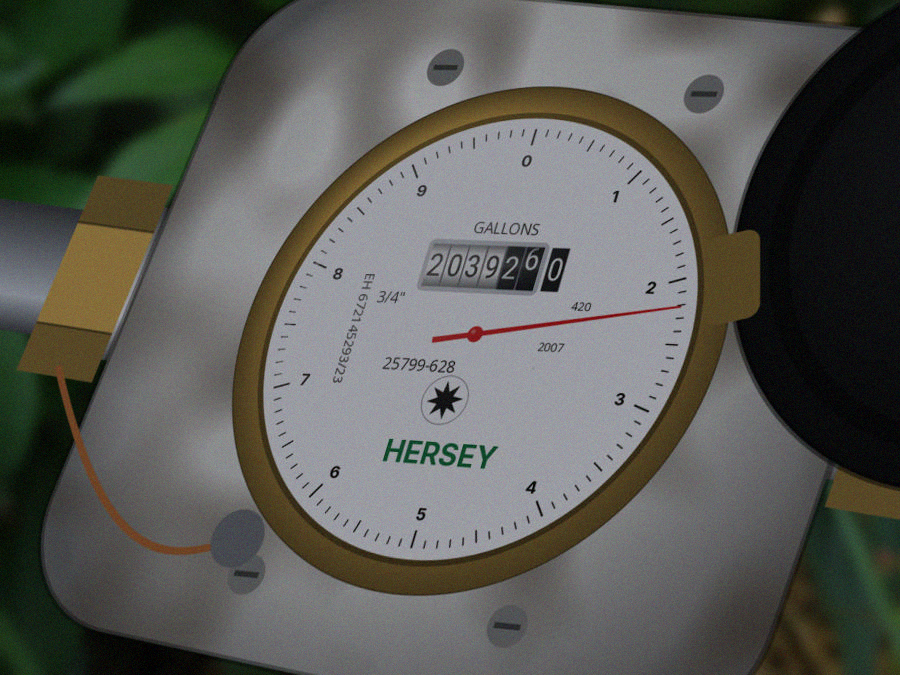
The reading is 2039262.2 gal
